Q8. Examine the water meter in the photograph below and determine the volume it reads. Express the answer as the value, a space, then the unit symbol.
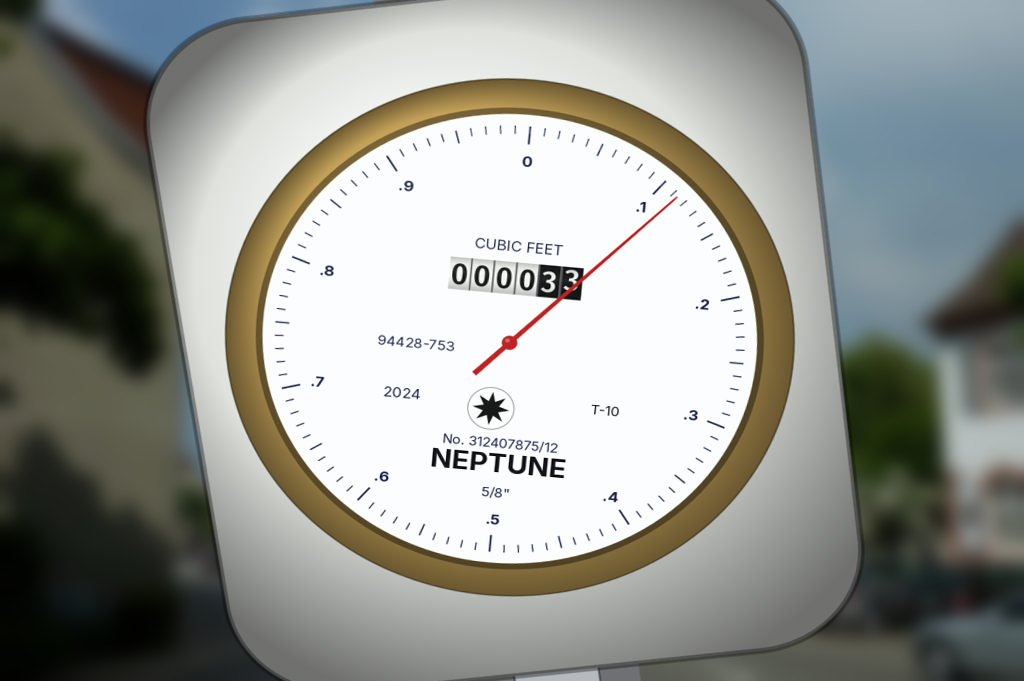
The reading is 33.11 ft³
